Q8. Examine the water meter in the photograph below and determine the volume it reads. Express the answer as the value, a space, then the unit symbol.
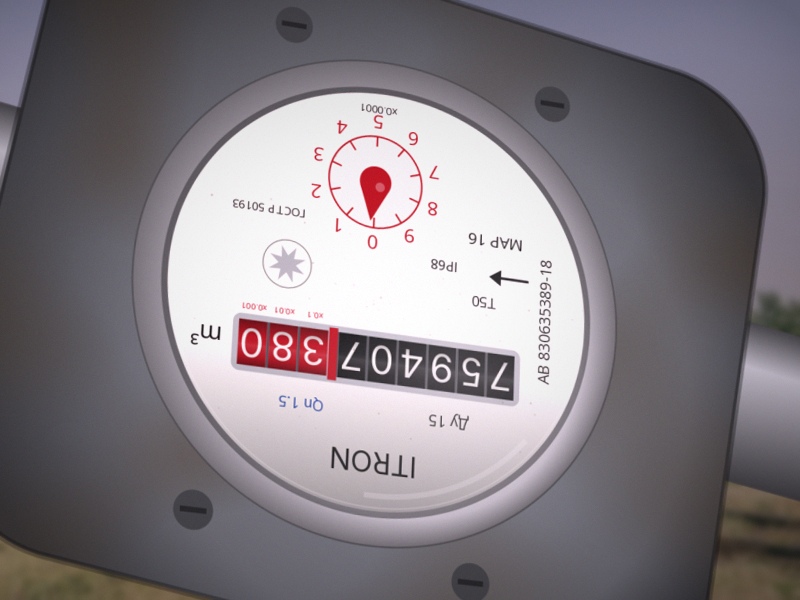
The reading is 759407.3800 m³
